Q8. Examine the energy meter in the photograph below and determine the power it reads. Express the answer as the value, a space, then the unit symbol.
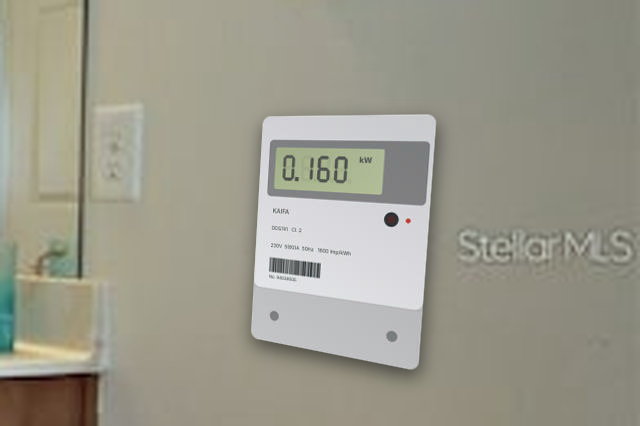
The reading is 0.160 kW
